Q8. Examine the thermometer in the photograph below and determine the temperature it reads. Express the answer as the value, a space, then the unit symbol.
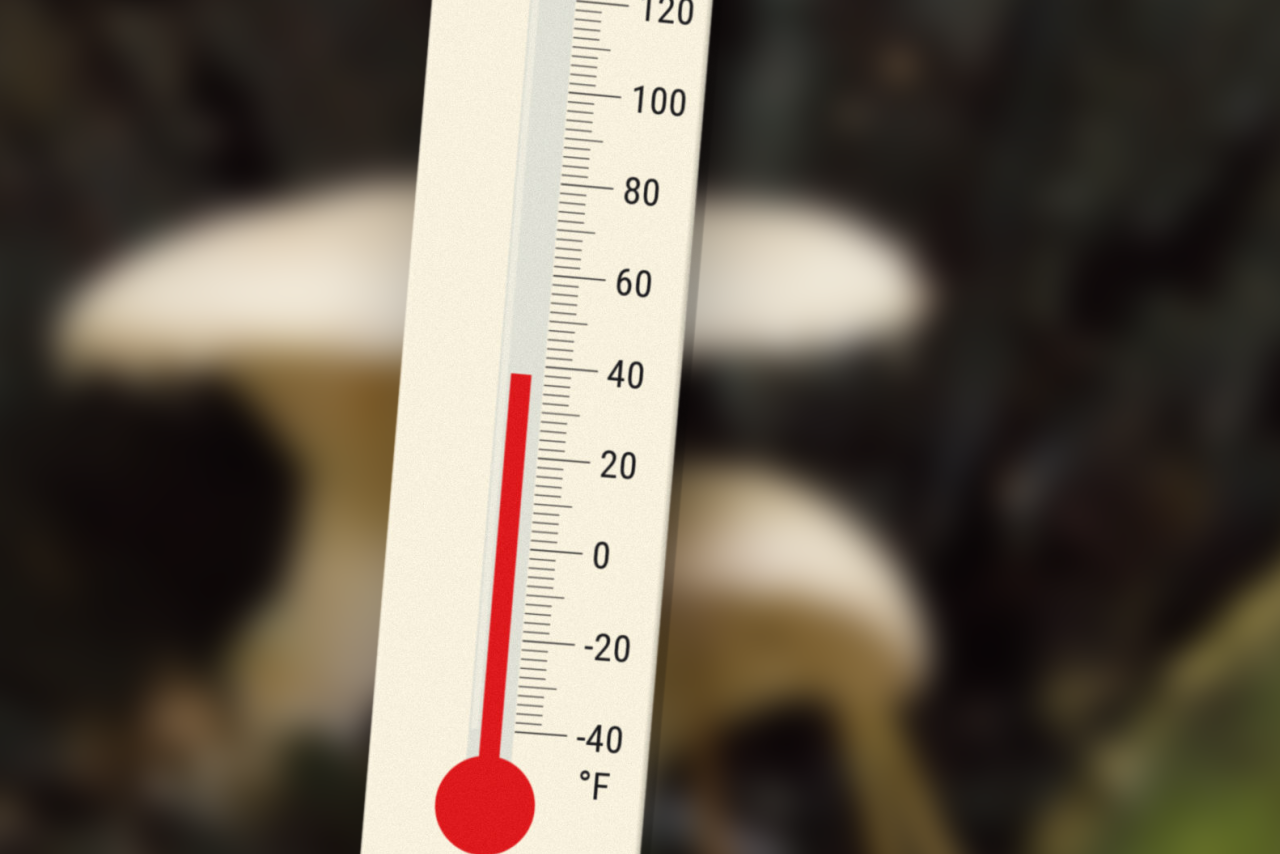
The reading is 38 °F
